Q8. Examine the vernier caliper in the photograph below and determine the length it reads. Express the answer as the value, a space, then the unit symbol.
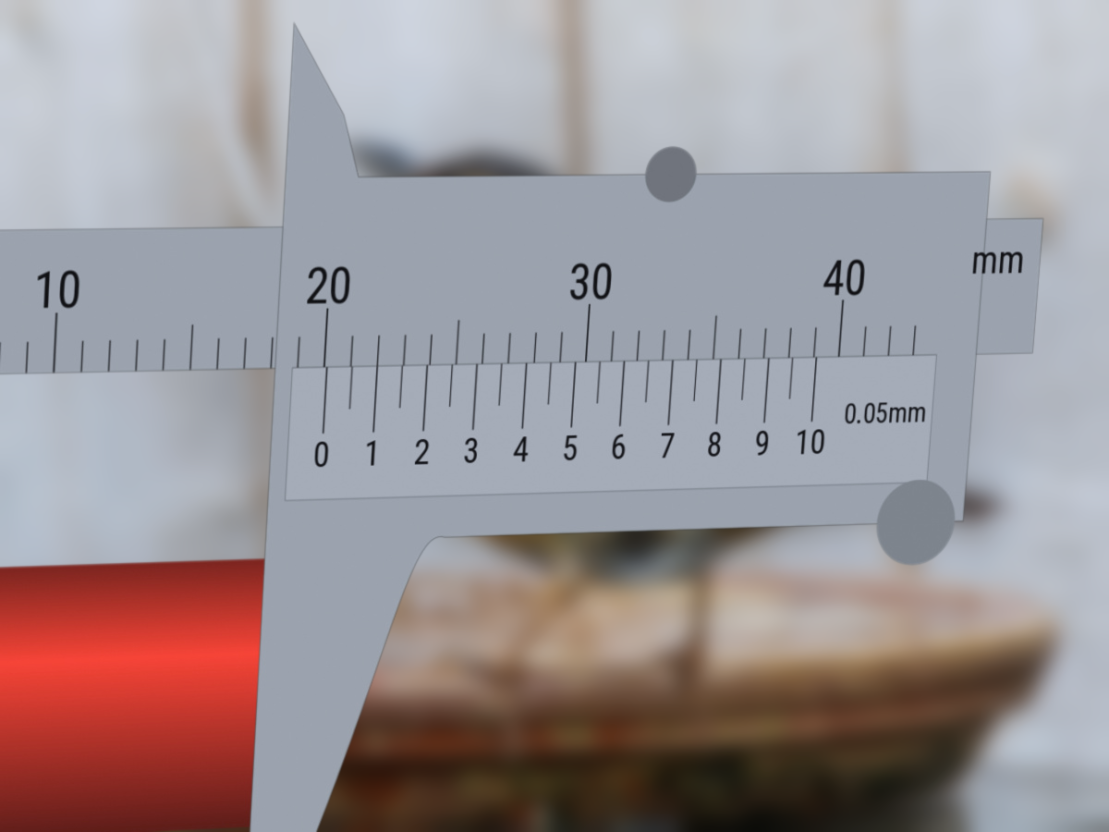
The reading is 20.10 mm
